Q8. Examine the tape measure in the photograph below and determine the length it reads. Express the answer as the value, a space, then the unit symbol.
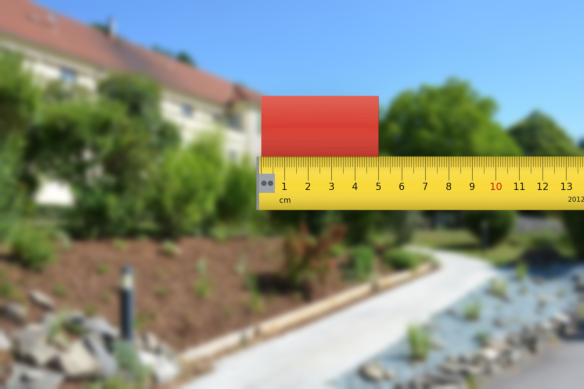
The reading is 5 cm
